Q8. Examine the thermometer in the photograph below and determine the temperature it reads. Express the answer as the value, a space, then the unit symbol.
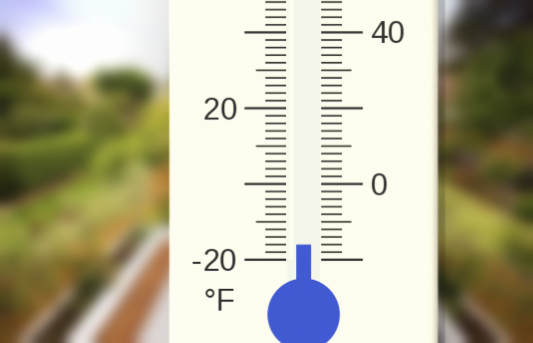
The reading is -16 °F
